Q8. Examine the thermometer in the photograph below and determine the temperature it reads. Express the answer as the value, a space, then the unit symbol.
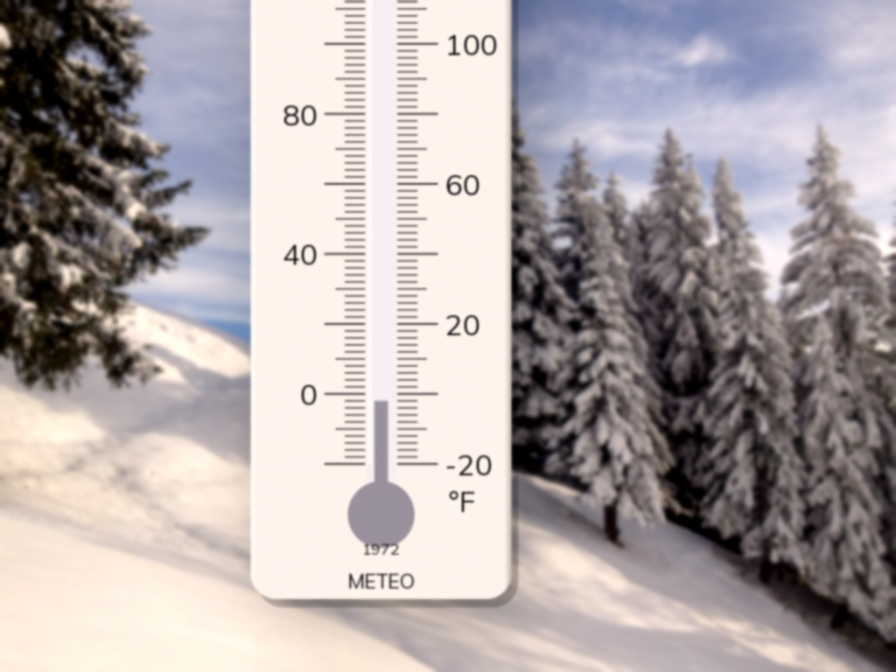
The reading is -2 °F
